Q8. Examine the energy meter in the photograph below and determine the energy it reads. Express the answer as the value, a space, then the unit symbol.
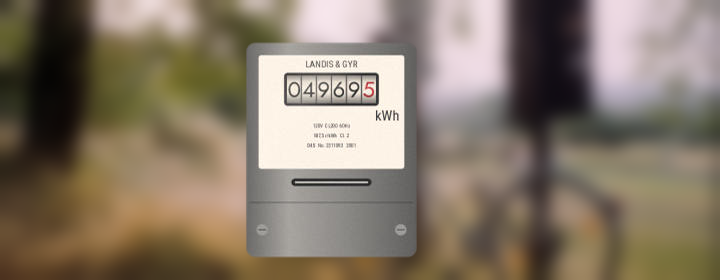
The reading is 4969.5 kWh
